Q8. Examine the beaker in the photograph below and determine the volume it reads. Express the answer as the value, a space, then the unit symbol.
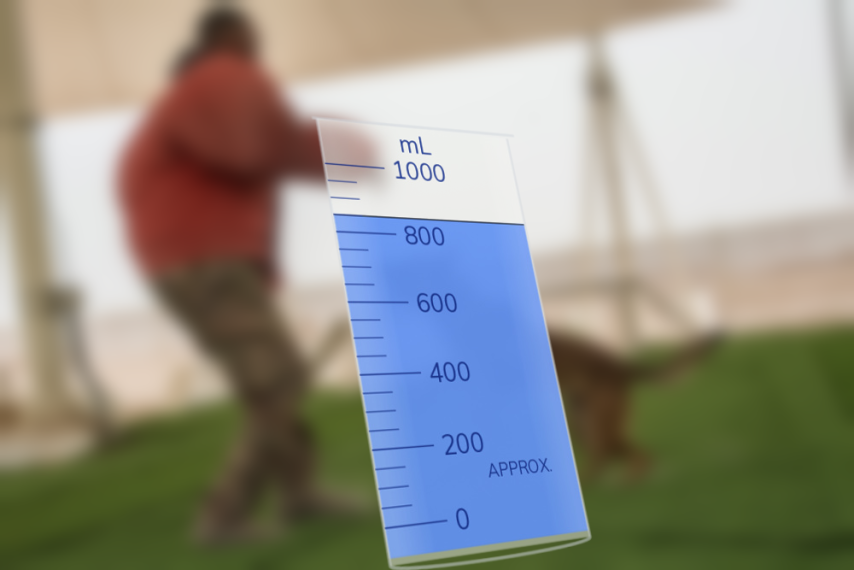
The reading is 850 mL
